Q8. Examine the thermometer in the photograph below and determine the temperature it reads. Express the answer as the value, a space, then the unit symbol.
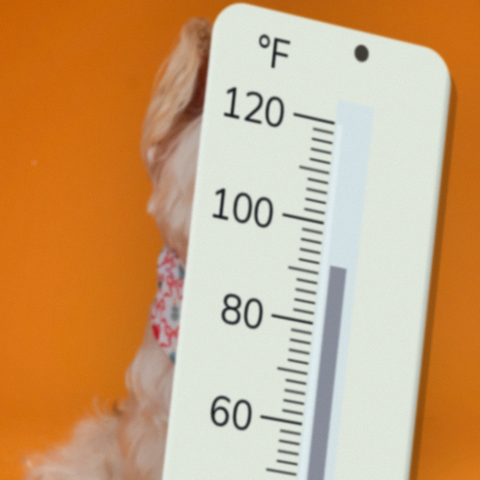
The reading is 92 °F
